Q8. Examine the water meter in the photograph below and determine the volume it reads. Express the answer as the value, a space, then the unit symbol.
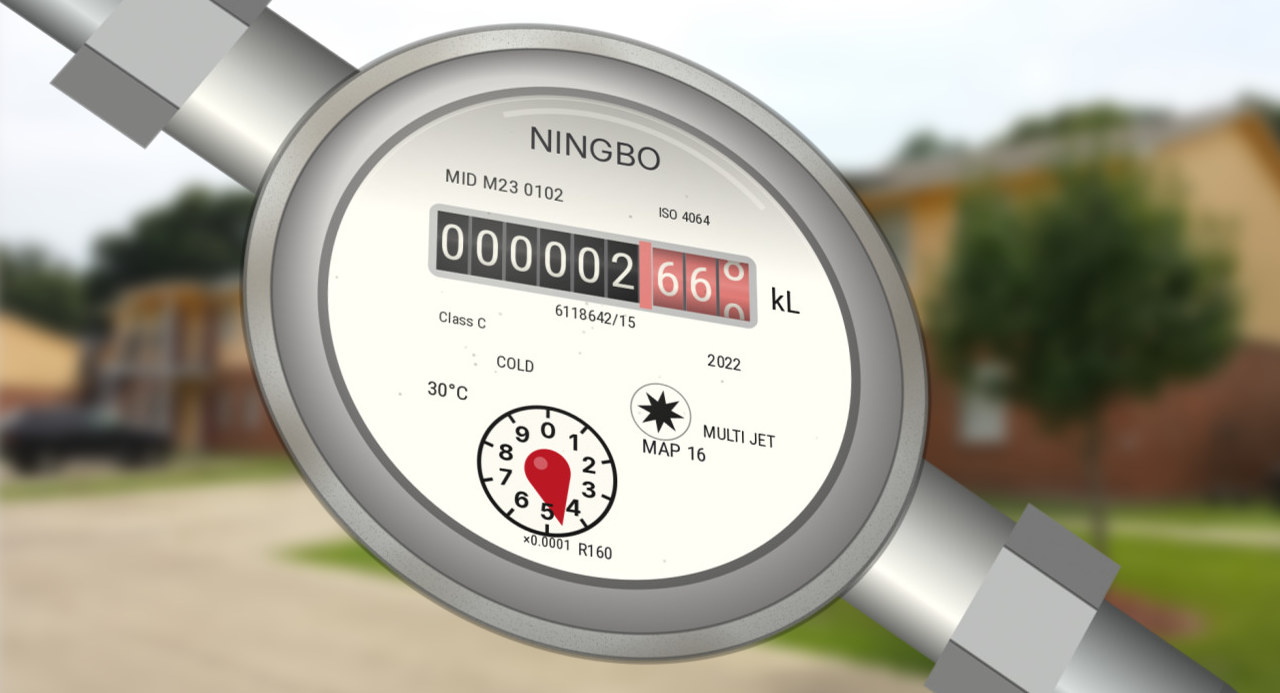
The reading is 2.6684 kL
